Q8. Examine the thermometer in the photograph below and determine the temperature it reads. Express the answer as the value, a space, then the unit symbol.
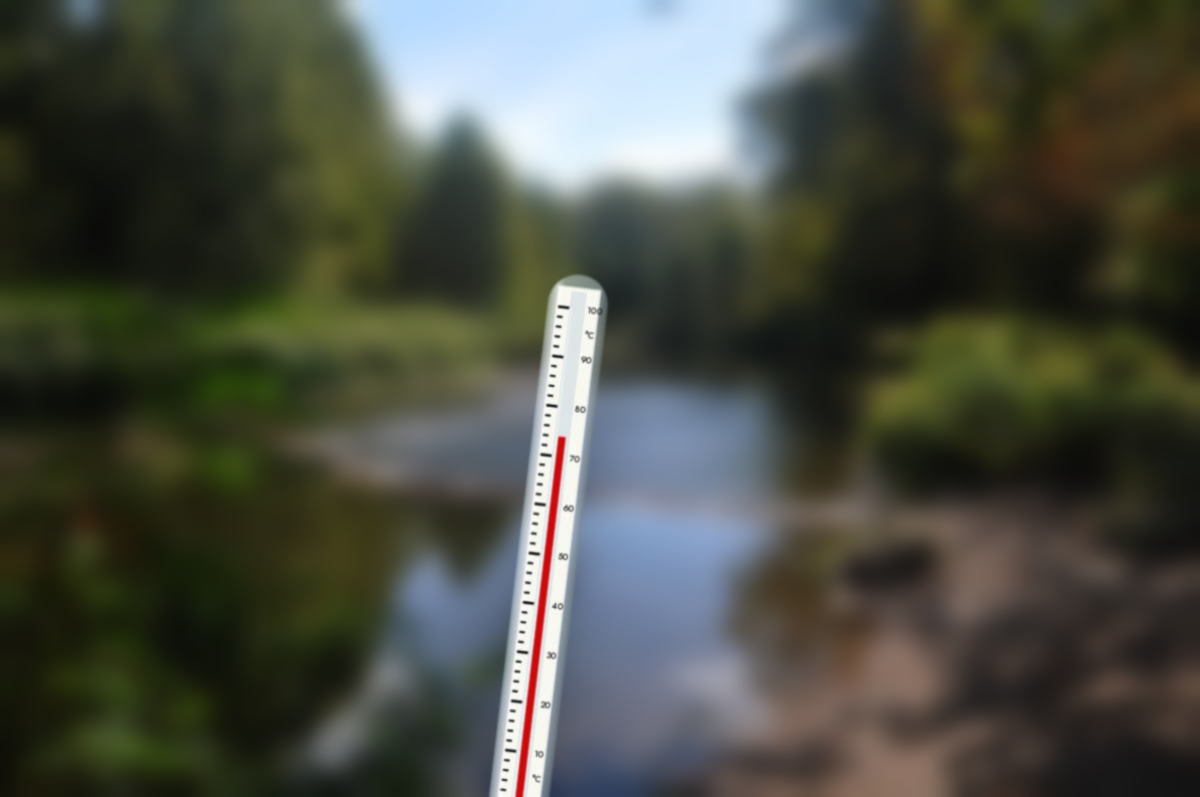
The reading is 74 °C
